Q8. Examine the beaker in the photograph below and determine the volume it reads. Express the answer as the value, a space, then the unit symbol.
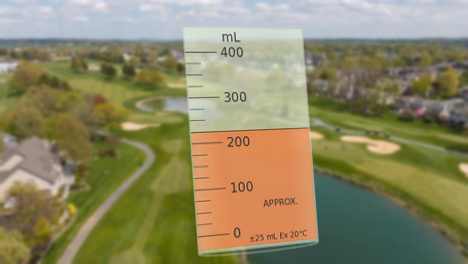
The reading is 225 mL
